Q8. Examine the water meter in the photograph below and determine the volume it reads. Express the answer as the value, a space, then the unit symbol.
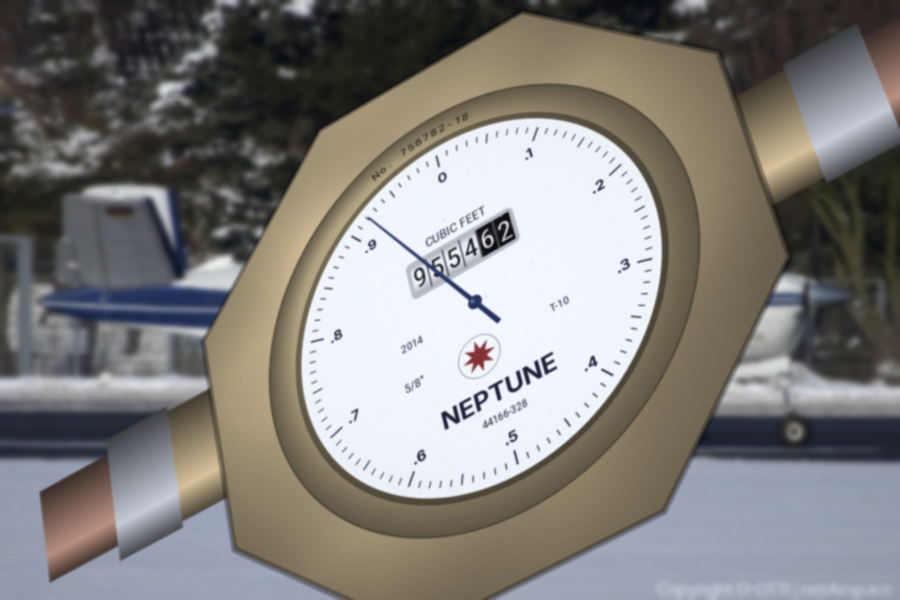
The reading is 955461.92 ft³
